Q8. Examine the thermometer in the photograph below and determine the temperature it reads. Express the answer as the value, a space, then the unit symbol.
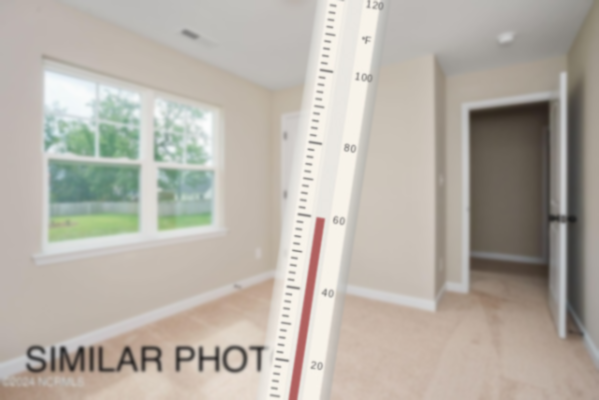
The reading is 60 °F
